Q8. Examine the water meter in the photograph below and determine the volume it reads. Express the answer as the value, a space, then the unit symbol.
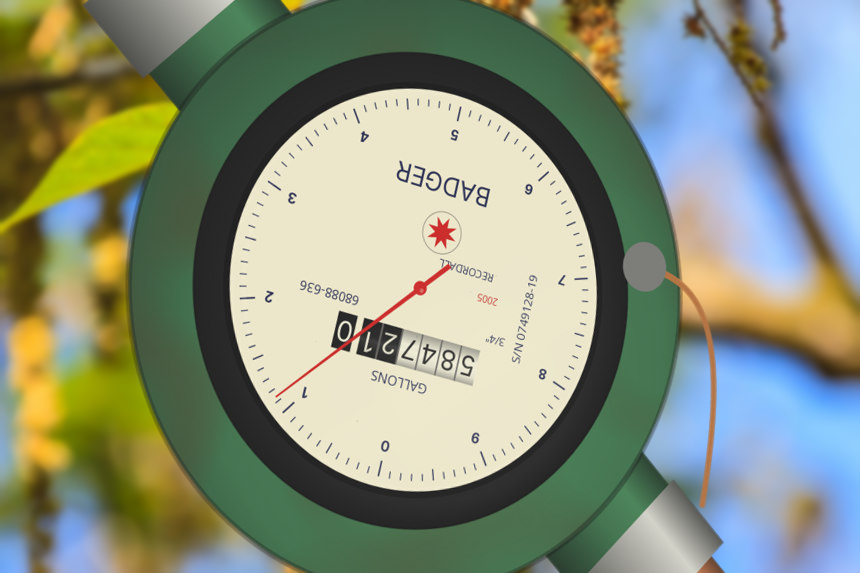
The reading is 5847211.1 gal
